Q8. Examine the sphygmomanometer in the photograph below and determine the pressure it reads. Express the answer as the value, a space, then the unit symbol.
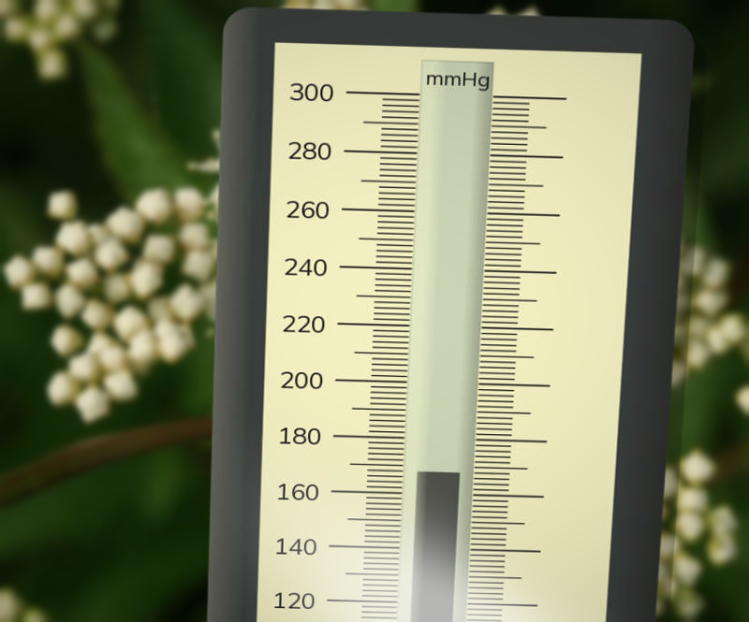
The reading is 168 mmHg
